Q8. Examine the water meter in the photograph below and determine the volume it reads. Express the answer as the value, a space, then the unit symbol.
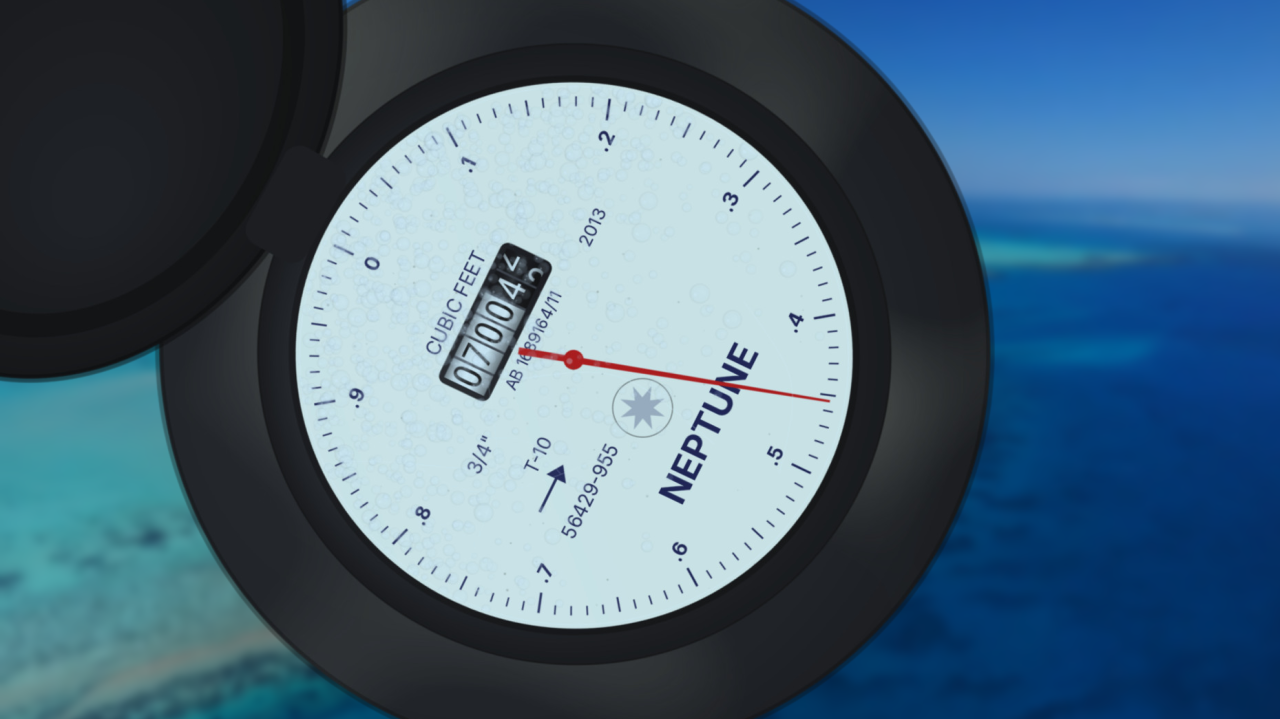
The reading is 70042.45 ft³
